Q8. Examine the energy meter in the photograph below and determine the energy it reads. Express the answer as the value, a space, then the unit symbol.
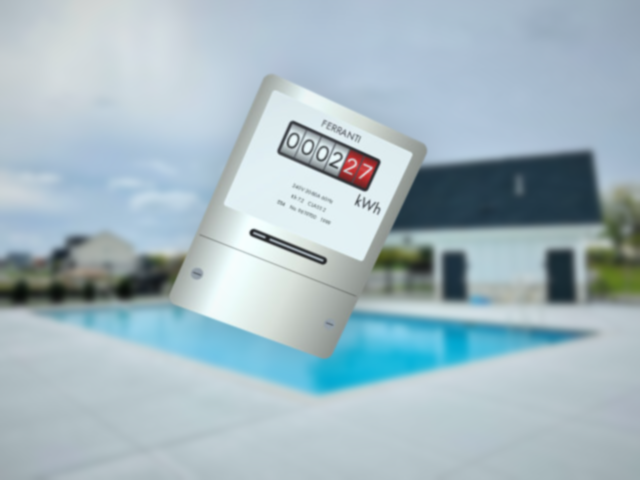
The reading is 2.27 kWh
